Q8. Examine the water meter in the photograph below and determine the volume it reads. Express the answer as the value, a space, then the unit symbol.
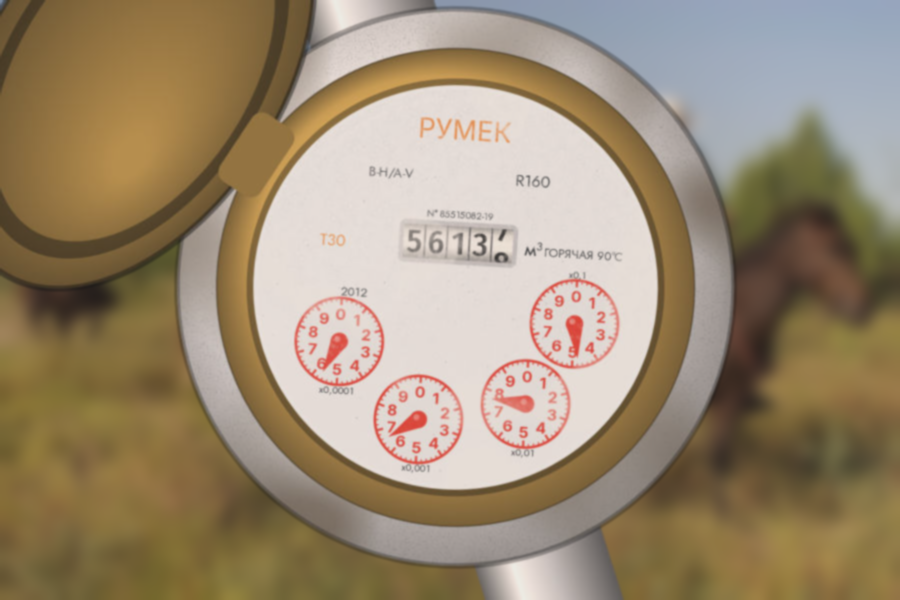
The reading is 56137.4765 m³
